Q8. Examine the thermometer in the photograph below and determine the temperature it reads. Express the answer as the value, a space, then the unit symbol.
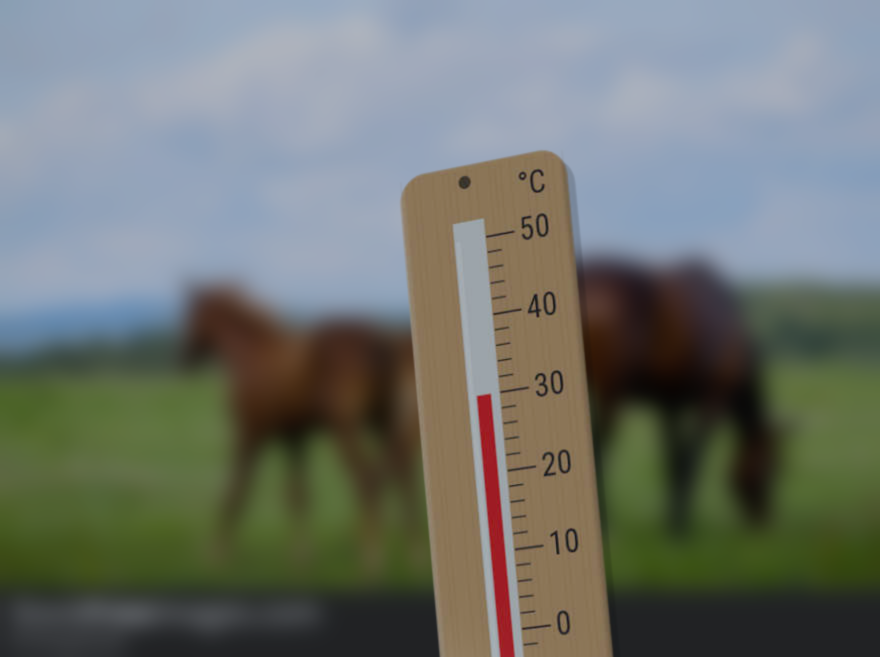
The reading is 30 °C
